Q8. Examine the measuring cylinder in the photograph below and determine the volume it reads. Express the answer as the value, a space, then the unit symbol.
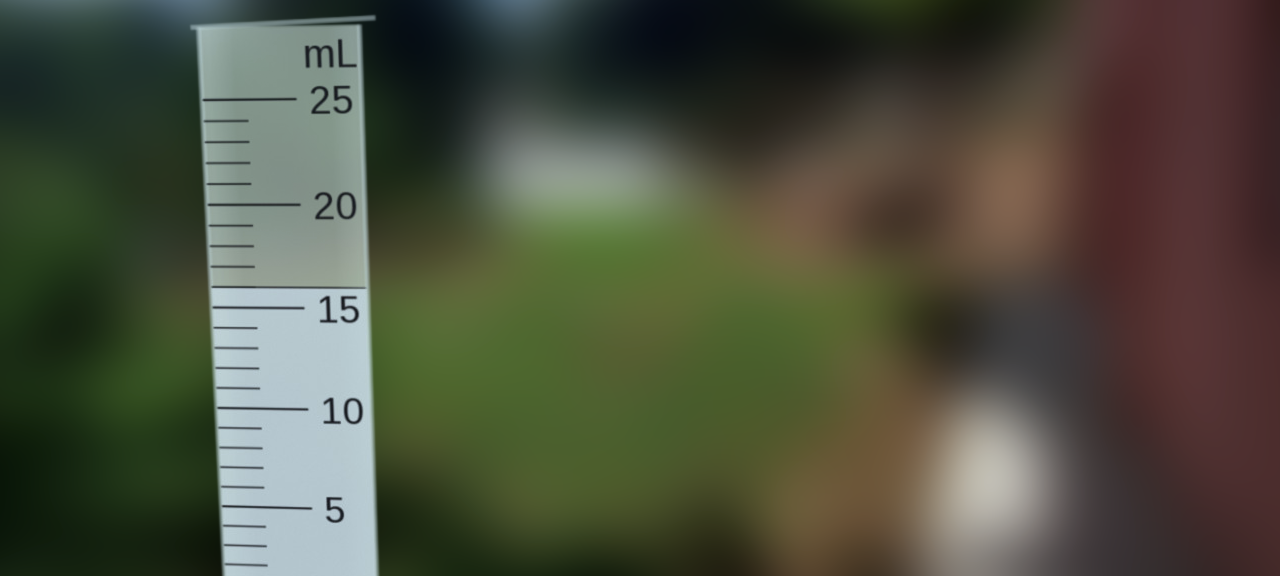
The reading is 16 mL
